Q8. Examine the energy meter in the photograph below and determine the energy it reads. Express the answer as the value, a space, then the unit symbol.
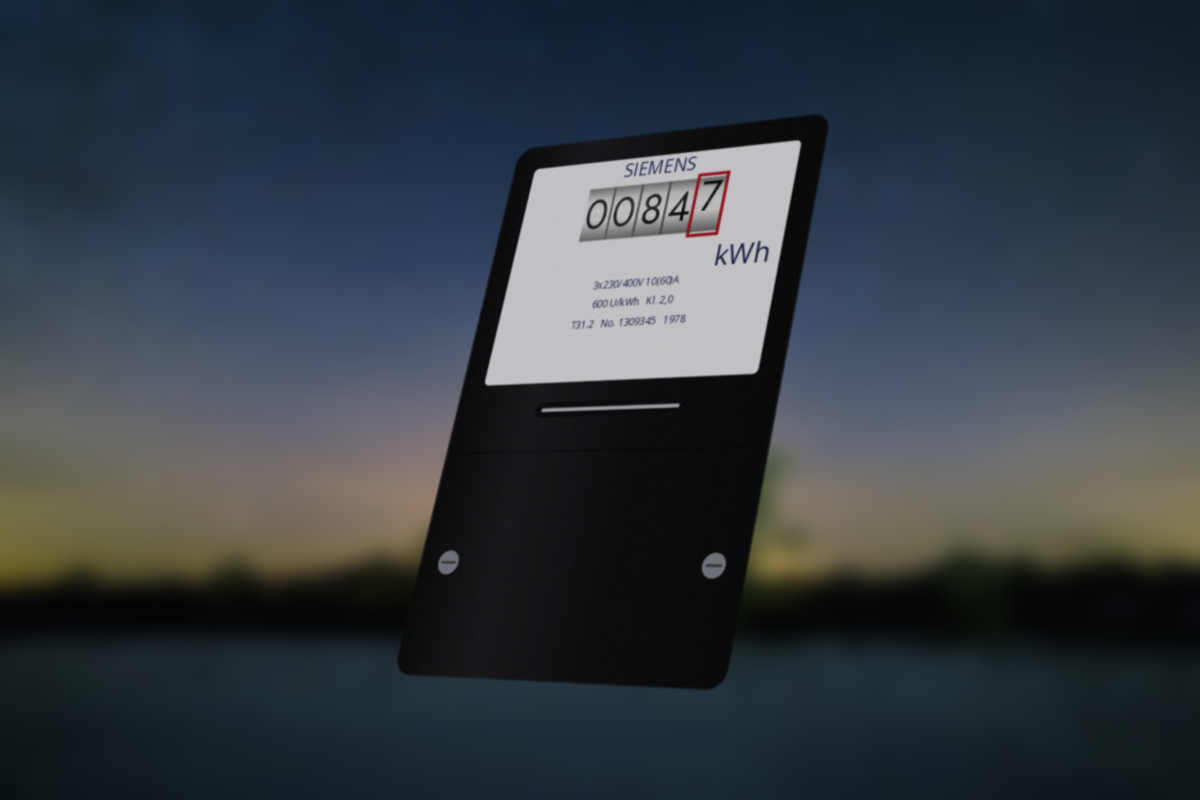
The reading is 84.7 kWh
